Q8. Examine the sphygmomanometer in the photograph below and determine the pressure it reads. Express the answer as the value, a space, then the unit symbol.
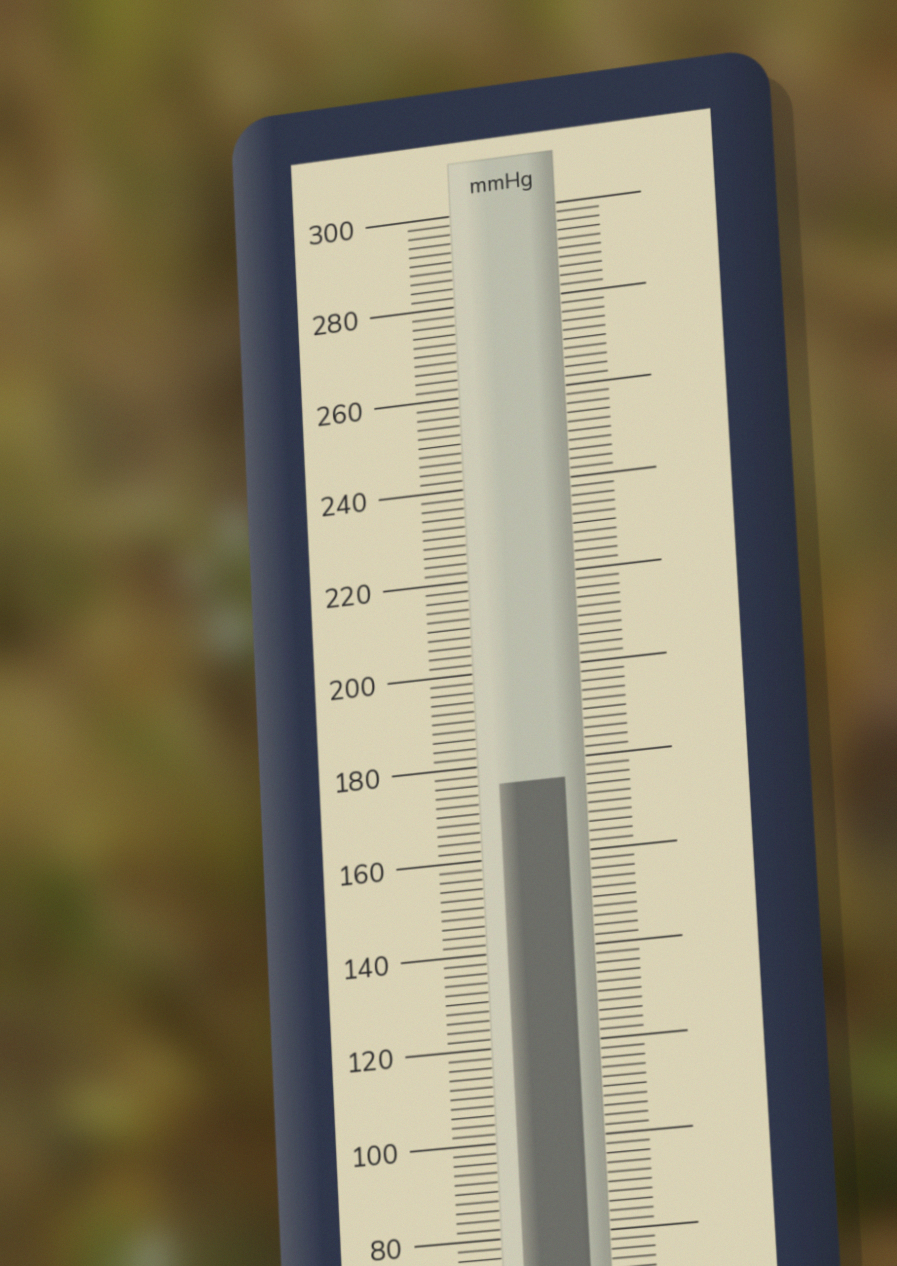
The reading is 176 mmHg
